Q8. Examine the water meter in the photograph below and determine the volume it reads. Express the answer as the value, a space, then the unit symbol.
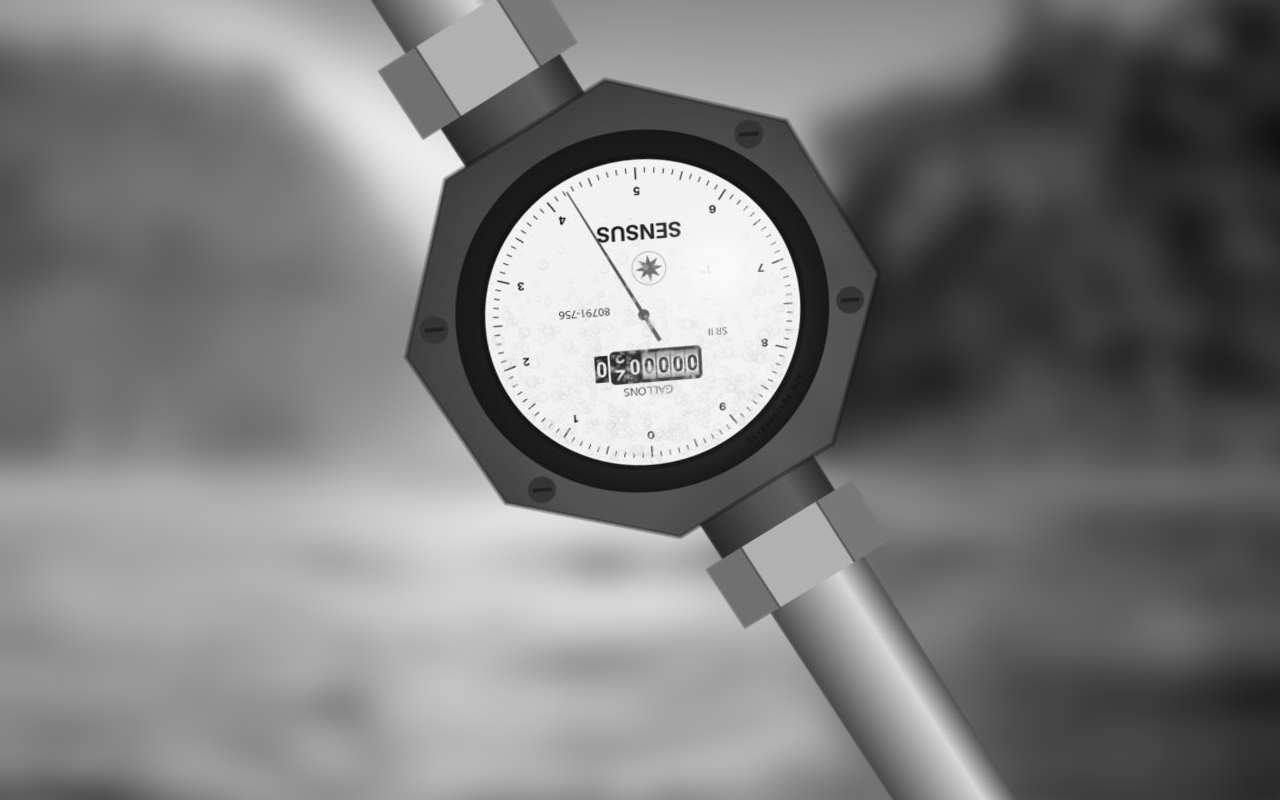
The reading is 24.2 gal
